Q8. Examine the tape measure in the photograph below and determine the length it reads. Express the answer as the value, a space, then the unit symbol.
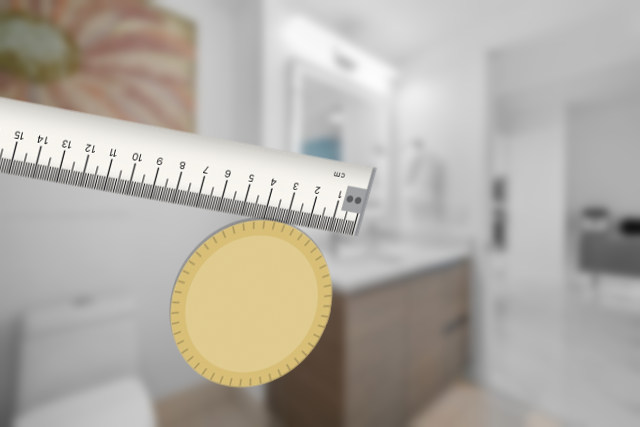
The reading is 7 cm
